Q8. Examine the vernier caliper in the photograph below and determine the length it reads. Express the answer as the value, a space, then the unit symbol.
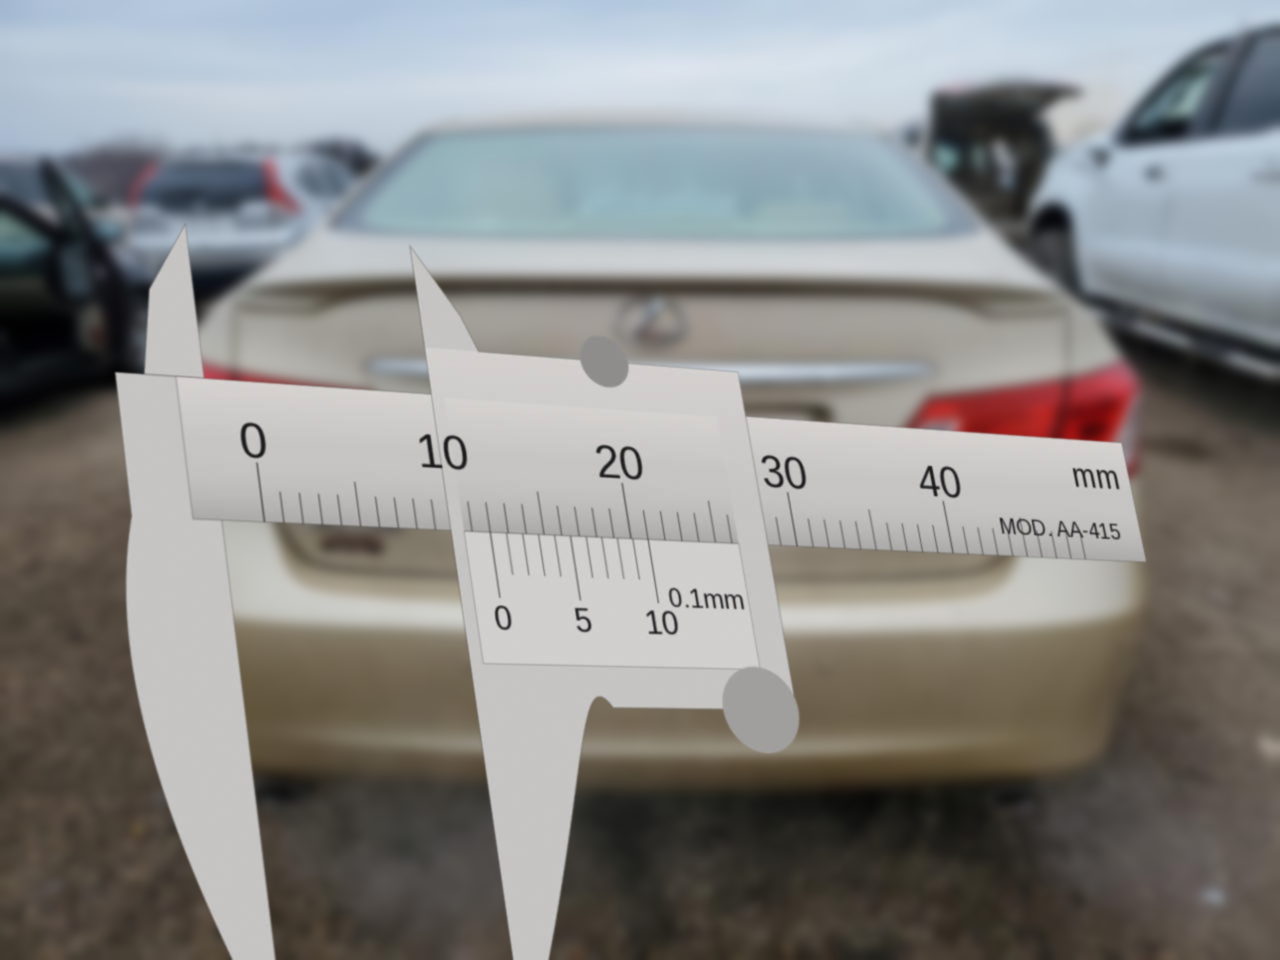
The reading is 12.0 mm
